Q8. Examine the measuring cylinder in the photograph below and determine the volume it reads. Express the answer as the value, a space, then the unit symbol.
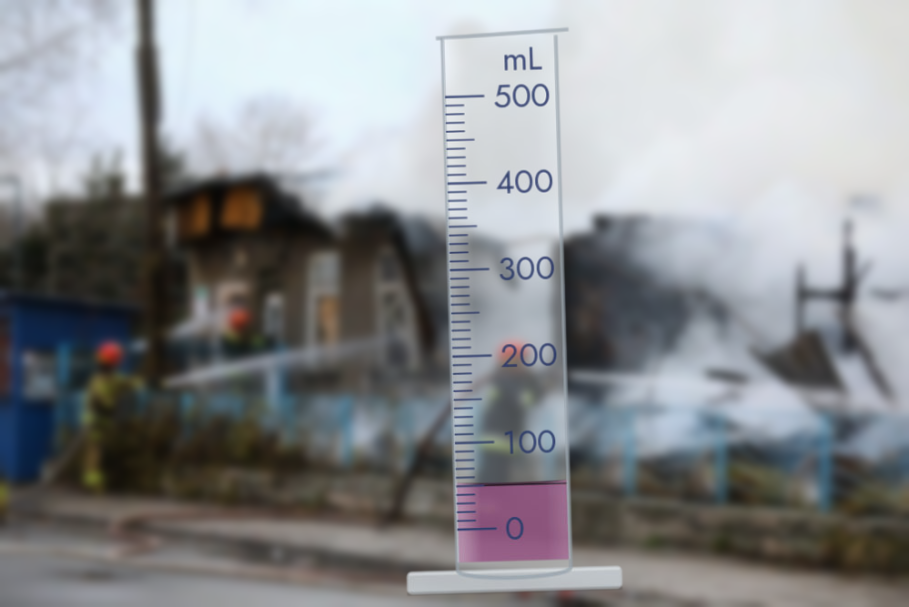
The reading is 50 mL
